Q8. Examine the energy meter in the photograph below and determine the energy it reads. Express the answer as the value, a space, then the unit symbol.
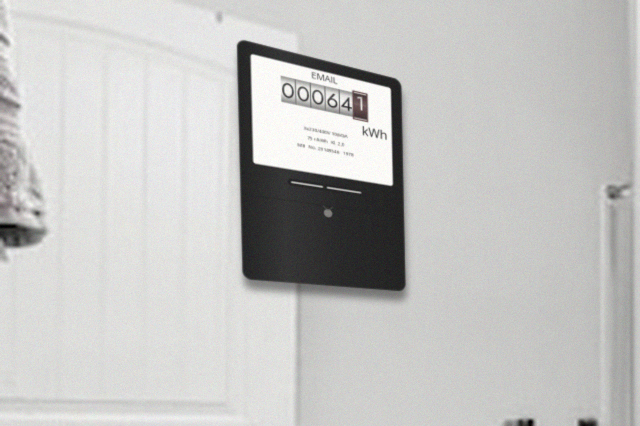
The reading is 64.1 kWh
